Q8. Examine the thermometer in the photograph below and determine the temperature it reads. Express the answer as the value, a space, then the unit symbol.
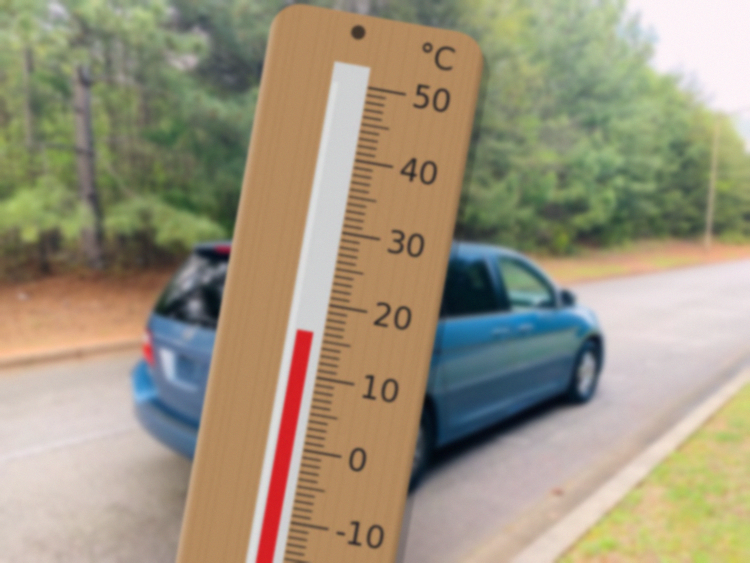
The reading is 16 °C
